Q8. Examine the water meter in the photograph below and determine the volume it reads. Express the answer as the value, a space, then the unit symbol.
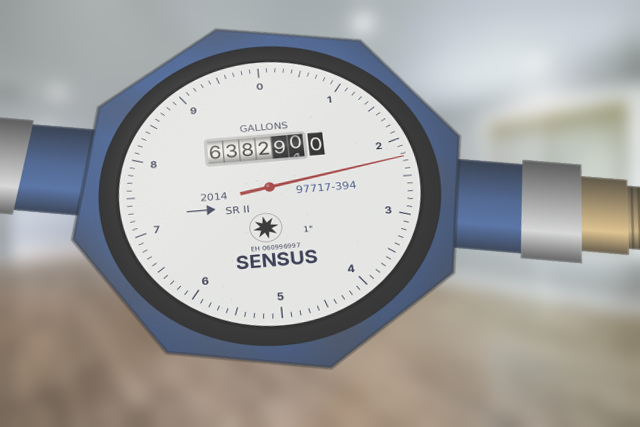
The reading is 6382902.2 gal
